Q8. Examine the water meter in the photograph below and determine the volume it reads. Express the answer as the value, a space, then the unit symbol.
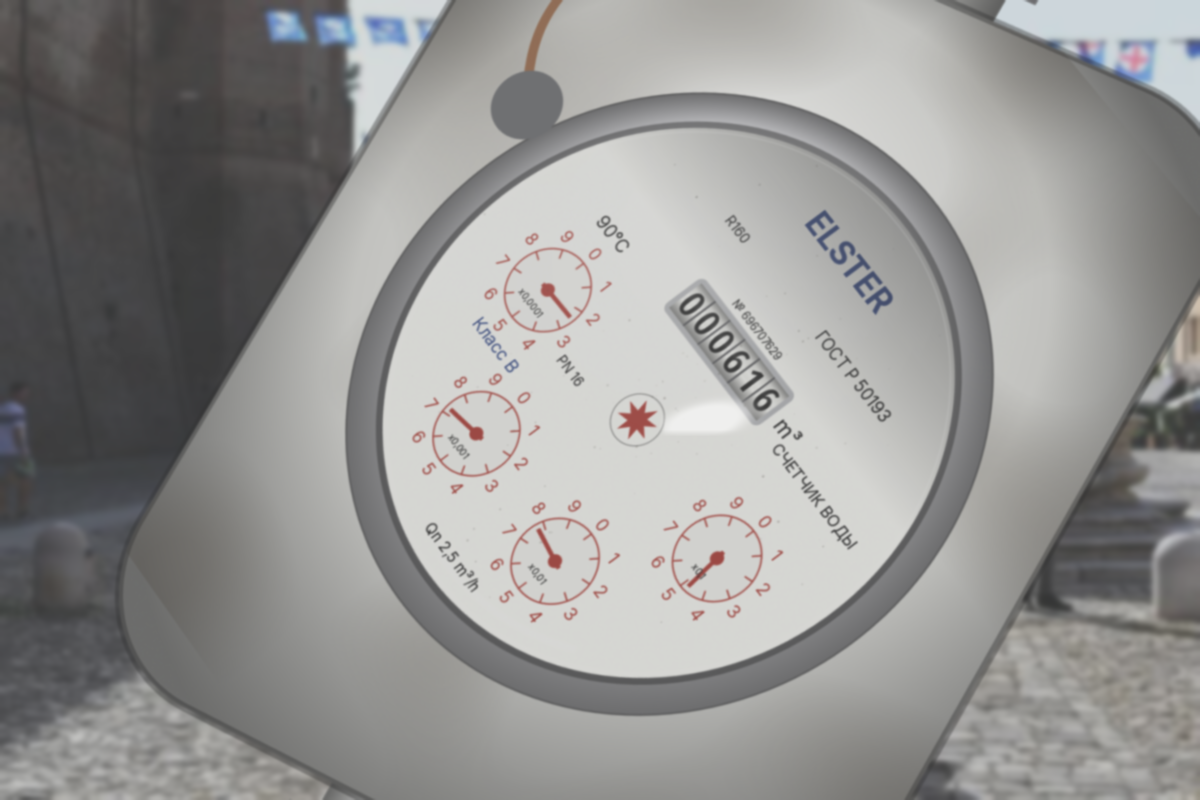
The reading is 616.4772 m³
